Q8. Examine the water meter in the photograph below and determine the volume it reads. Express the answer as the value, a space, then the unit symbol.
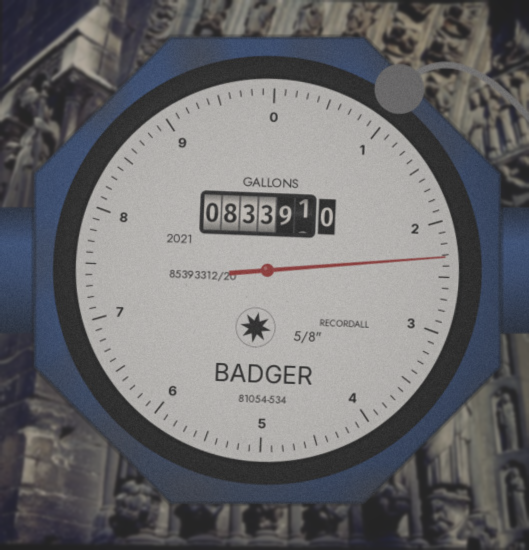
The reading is 833912.3 gal
